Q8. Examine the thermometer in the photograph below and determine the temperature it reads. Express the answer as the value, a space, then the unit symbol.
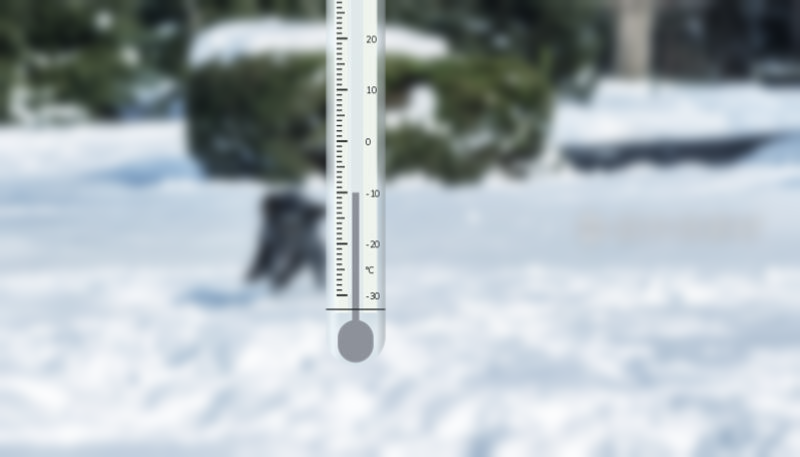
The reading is -10 °C
